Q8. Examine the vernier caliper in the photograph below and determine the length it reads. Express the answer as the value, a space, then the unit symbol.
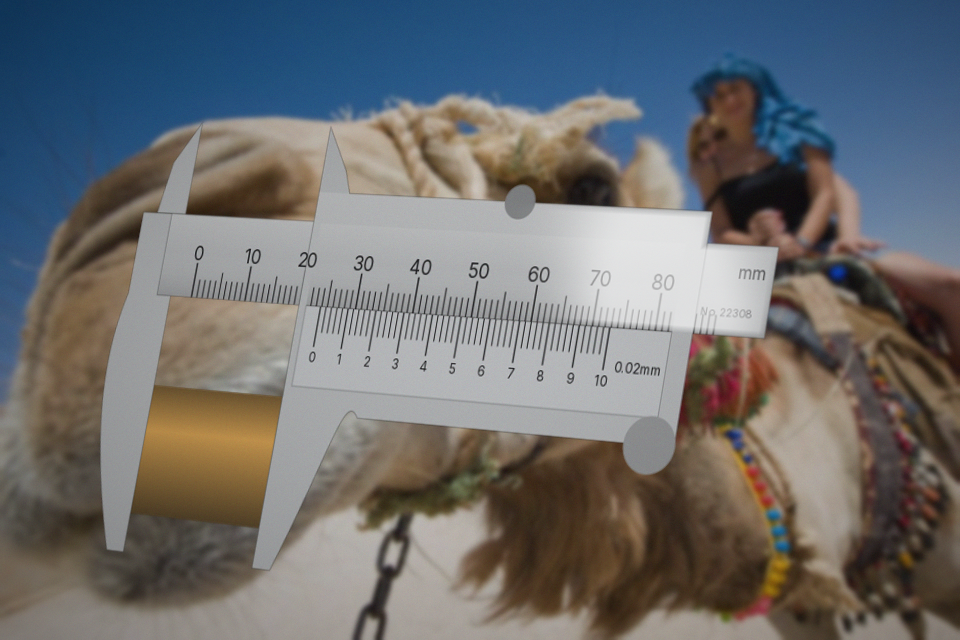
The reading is 23.8 mm
